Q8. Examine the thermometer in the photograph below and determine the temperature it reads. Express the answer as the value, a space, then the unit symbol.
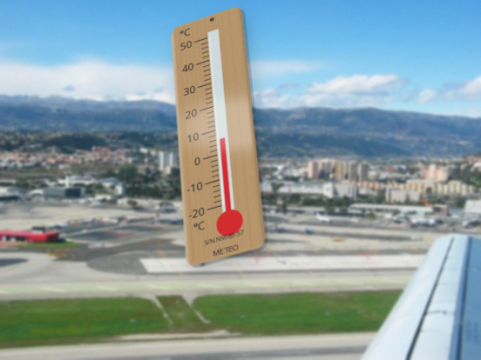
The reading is 6 °C
